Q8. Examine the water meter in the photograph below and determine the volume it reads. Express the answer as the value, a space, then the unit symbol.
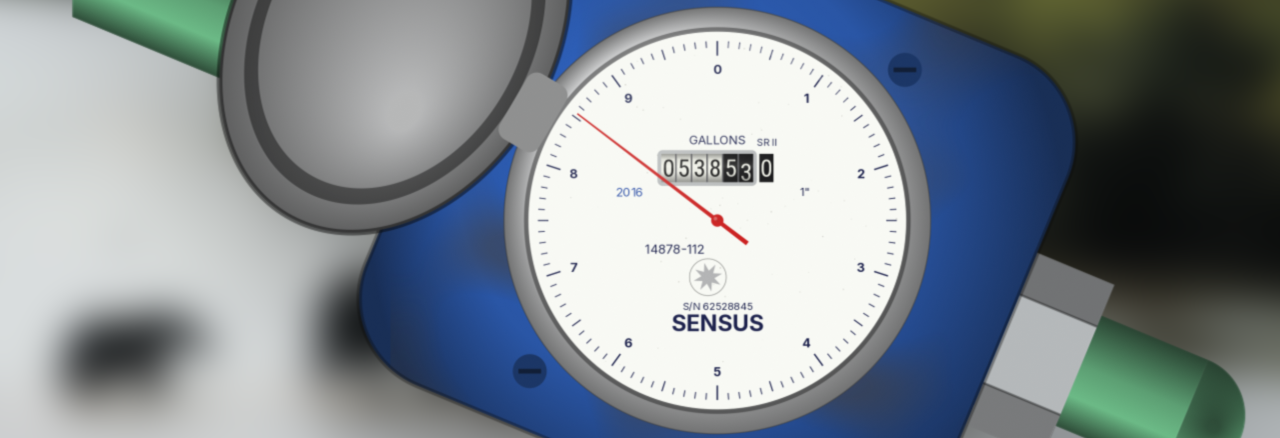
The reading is 538528.5 gal
